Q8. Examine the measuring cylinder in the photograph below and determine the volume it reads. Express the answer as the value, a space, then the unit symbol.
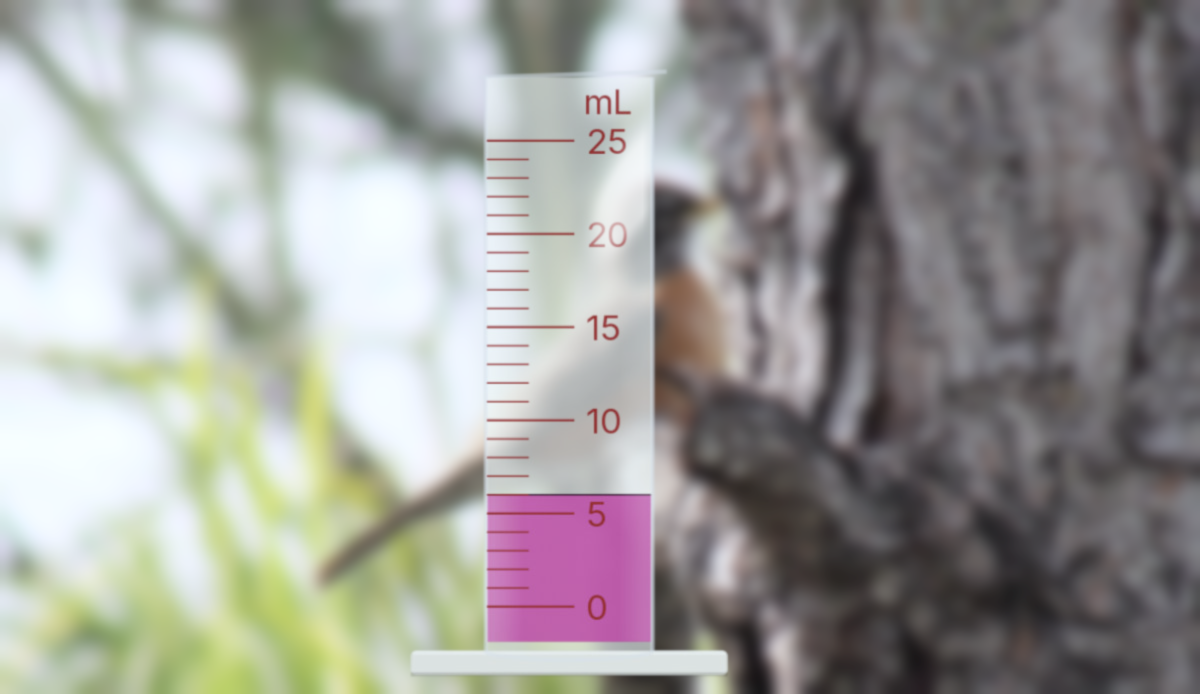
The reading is 6 mL
